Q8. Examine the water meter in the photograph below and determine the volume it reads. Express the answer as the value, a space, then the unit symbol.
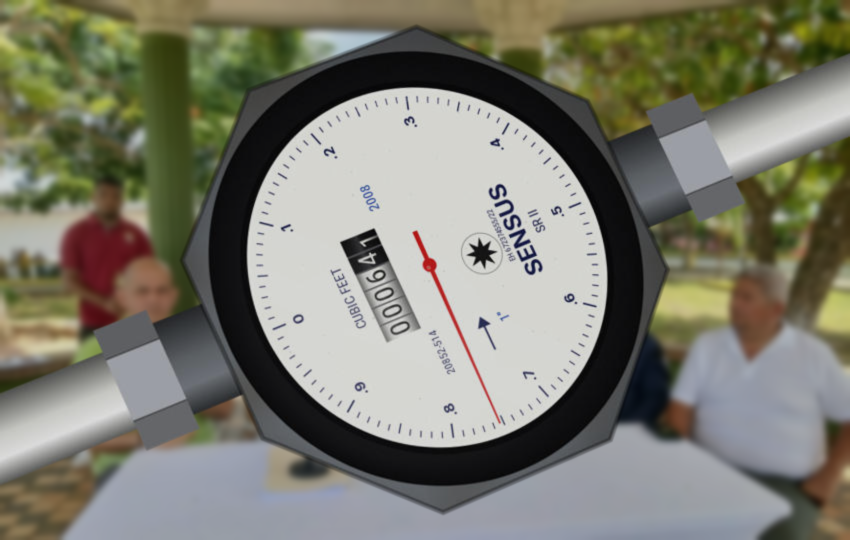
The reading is 640.75 ft³
